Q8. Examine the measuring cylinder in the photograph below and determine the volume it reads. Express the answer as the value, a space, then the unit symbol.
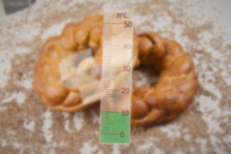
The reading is 10 mL
